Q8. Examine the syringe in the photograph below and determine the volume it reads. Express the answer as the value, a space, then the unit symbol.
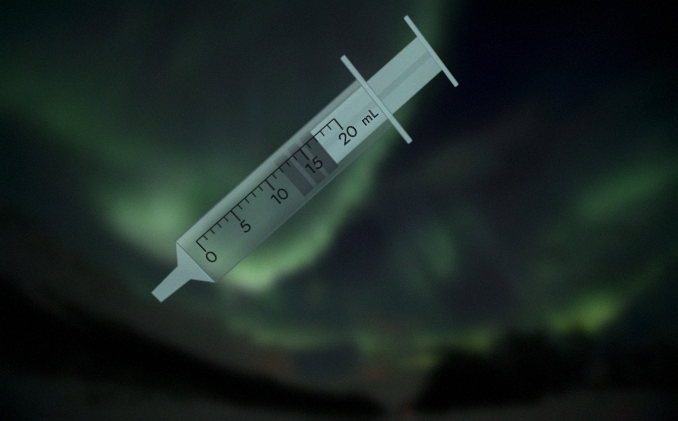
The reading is 12 mL
